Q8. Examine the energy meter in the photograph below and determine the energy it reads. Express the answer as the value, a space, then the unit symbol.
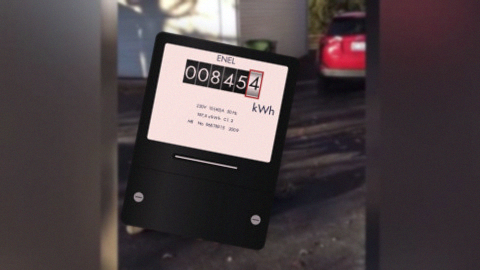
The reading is 845.4 kWh
